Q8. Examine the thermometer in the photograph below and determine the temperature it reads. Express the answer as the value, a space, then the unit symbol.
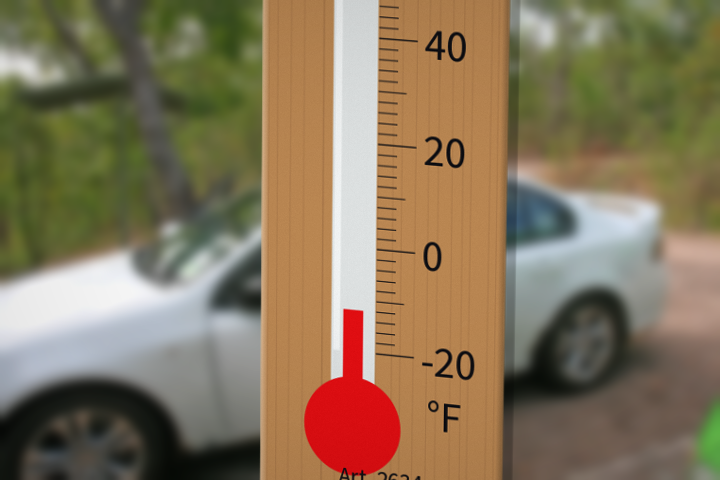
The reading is -12 °F
